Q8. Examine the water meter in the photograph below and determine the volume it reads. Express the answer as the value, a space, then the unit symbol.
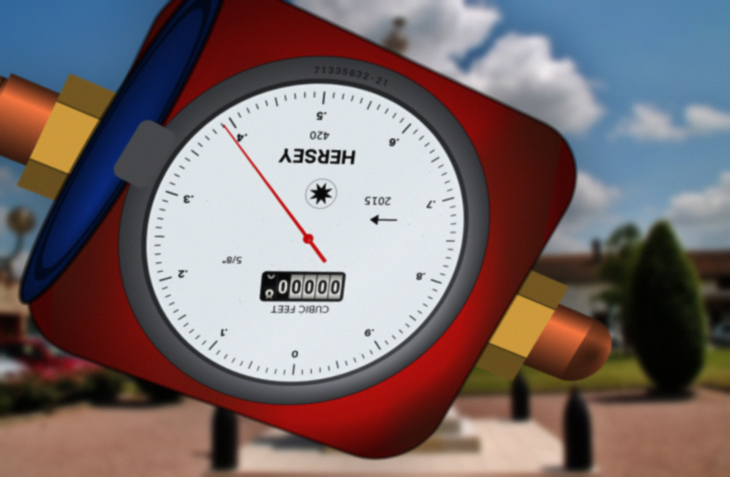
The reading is 8.39 ft³
